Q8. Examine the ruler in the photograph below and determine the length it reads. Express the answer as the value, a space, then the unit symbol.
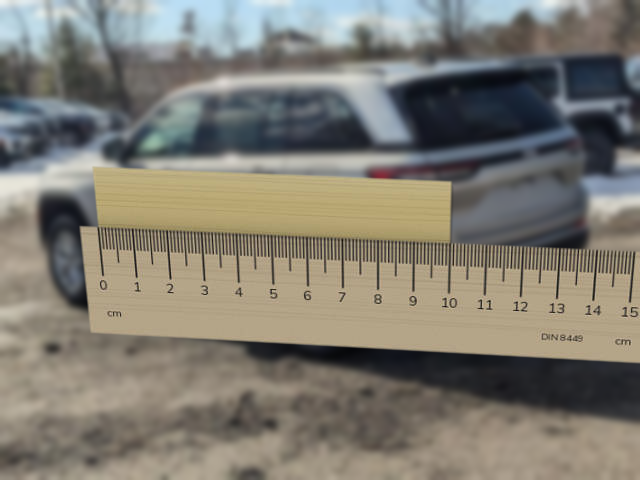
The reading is 10 cm
